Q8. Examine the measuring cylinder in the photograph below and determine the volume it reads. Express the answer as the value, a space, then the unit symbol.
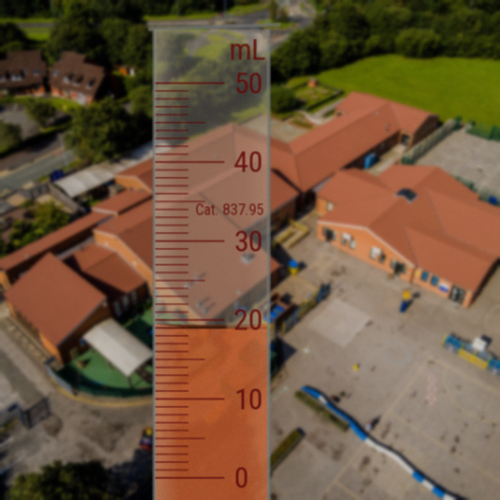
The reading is 19 mL
